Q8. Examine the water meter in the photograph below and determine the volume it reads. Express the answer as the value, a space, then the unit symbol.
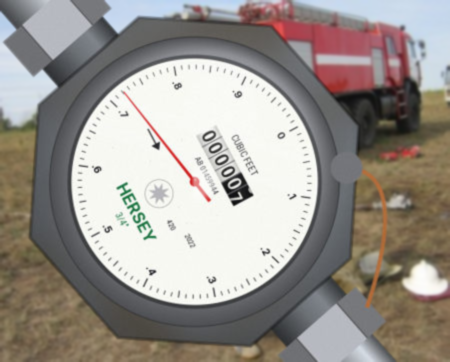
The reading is 6.72 ft³
